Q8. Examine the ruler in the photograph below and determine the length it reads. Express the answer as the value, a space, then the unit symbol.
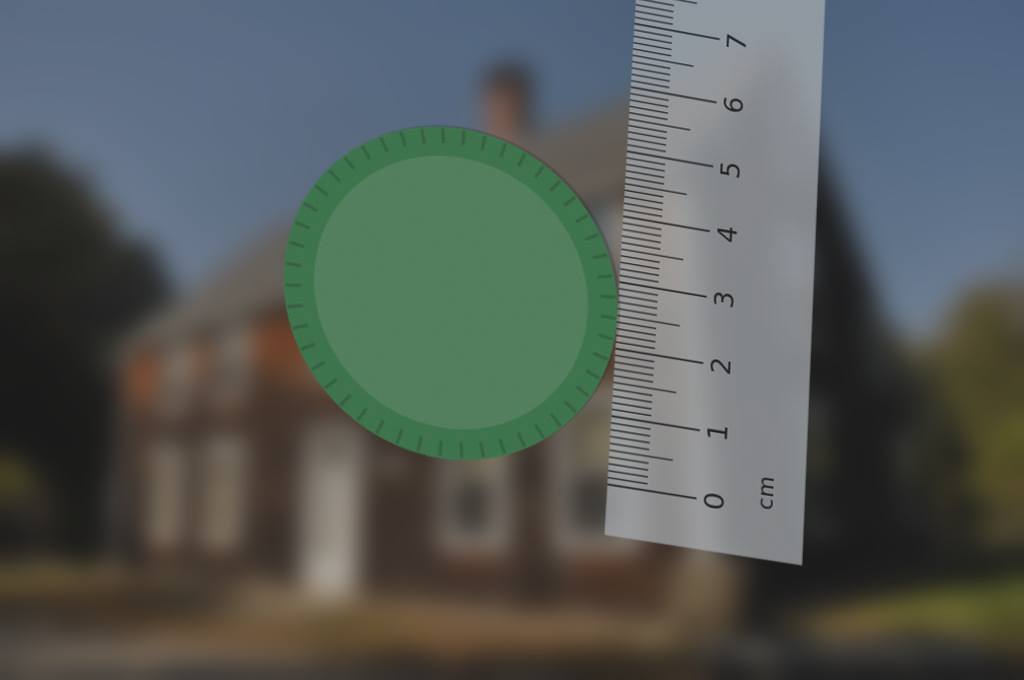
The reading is 4.9 cm
